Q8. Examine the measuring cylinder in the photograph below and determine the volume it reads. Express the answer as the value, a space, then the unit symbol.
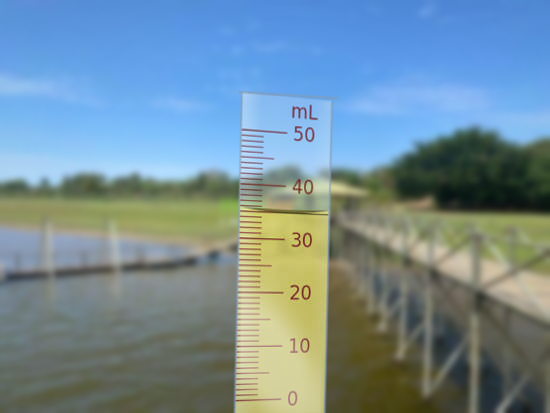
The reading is 35 mL
